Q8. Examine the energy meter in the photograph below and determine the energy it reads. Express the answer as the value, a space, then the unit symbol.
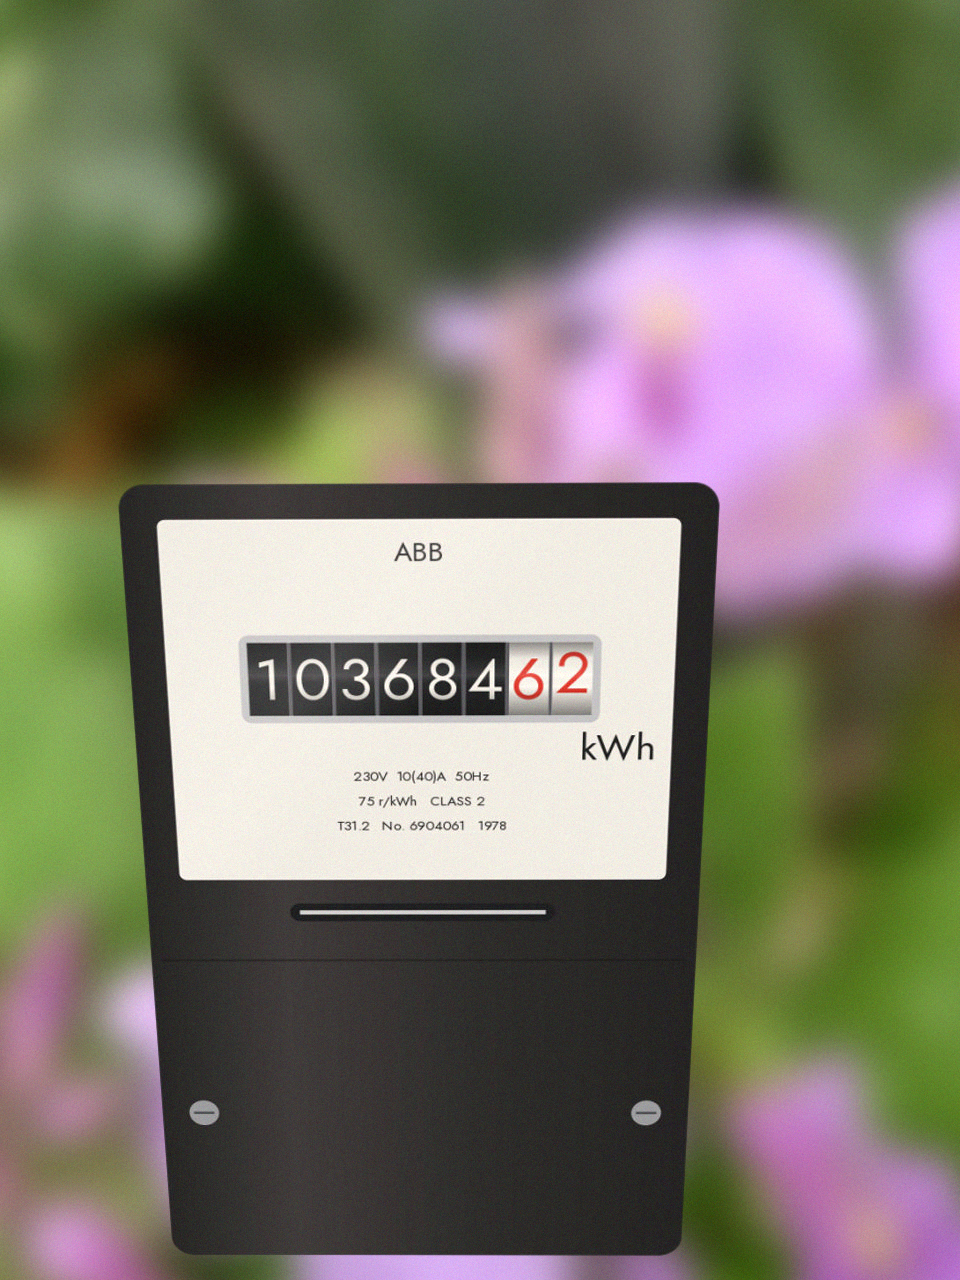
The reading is 103684.62 kWh
